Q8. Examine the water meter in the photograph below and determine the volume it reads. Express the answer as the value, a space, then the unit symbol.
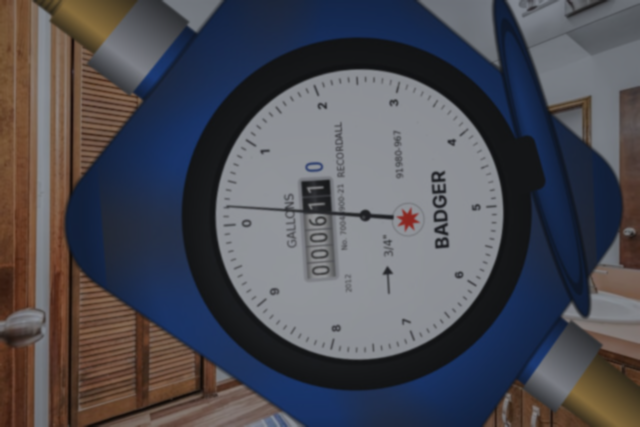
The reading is 6110.2 gal
